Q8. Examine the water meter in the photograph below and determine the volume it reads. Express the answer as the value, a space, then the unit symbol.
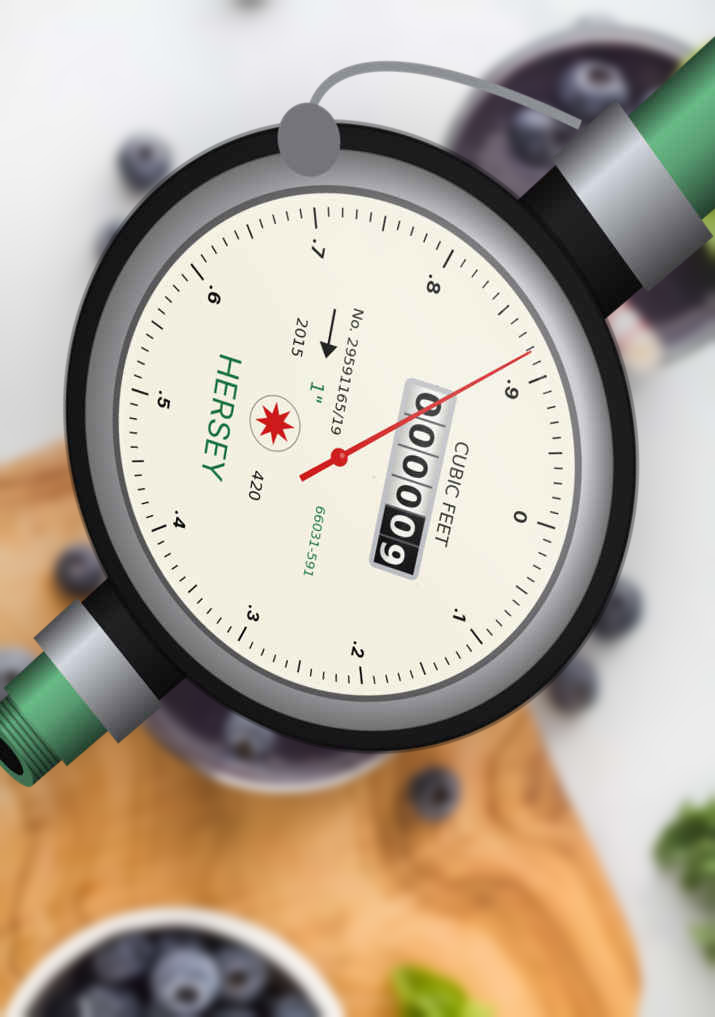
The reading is 8.88 ft³
